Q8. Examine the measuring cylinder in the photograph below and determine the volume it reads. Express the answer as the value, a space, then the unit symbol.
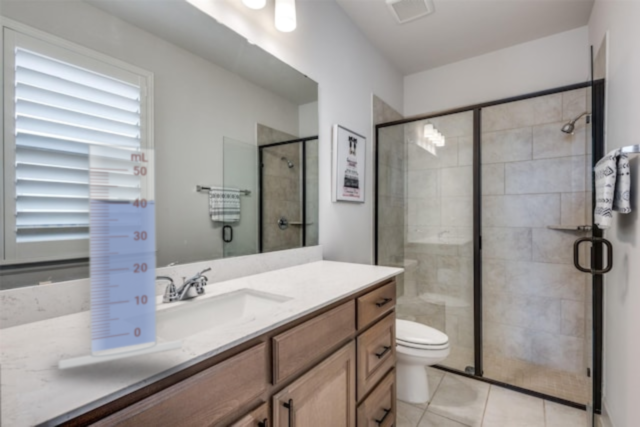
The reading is 40 mL
